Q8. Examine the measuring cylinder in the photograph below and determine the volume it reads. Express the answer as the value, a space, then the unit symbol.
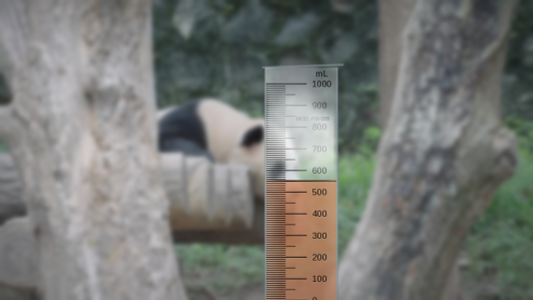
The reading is 550 mL
